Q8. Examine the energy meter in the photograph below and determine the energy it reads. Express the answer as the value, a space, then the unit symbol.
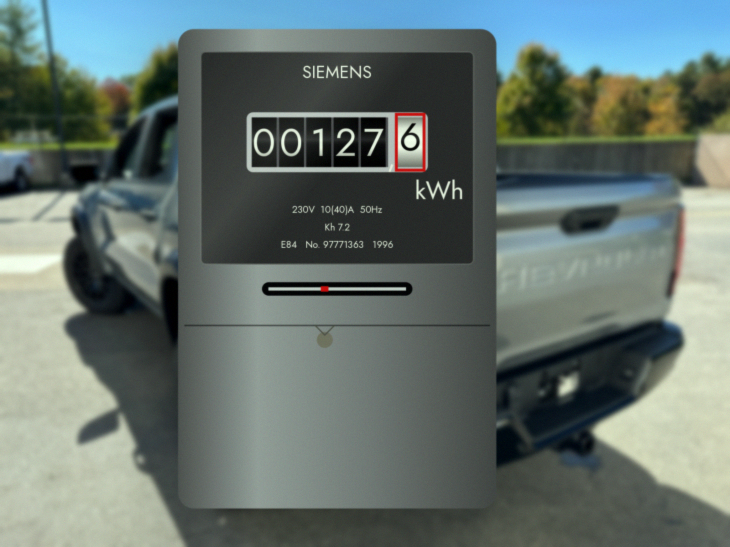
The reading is 127.6 kWh
